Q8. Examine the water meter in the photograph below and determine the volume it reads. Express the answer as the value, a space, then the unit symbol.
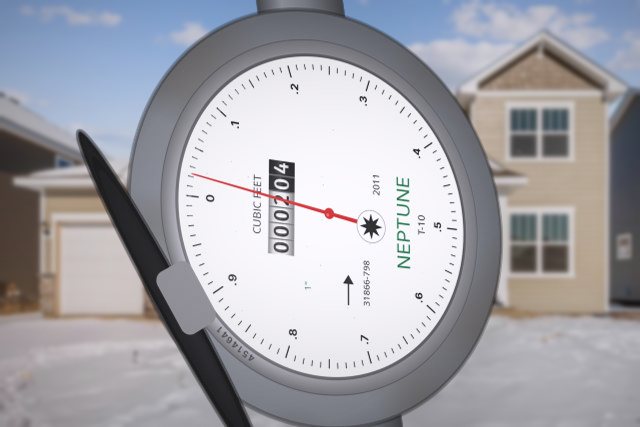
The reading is 204.02 ft³
